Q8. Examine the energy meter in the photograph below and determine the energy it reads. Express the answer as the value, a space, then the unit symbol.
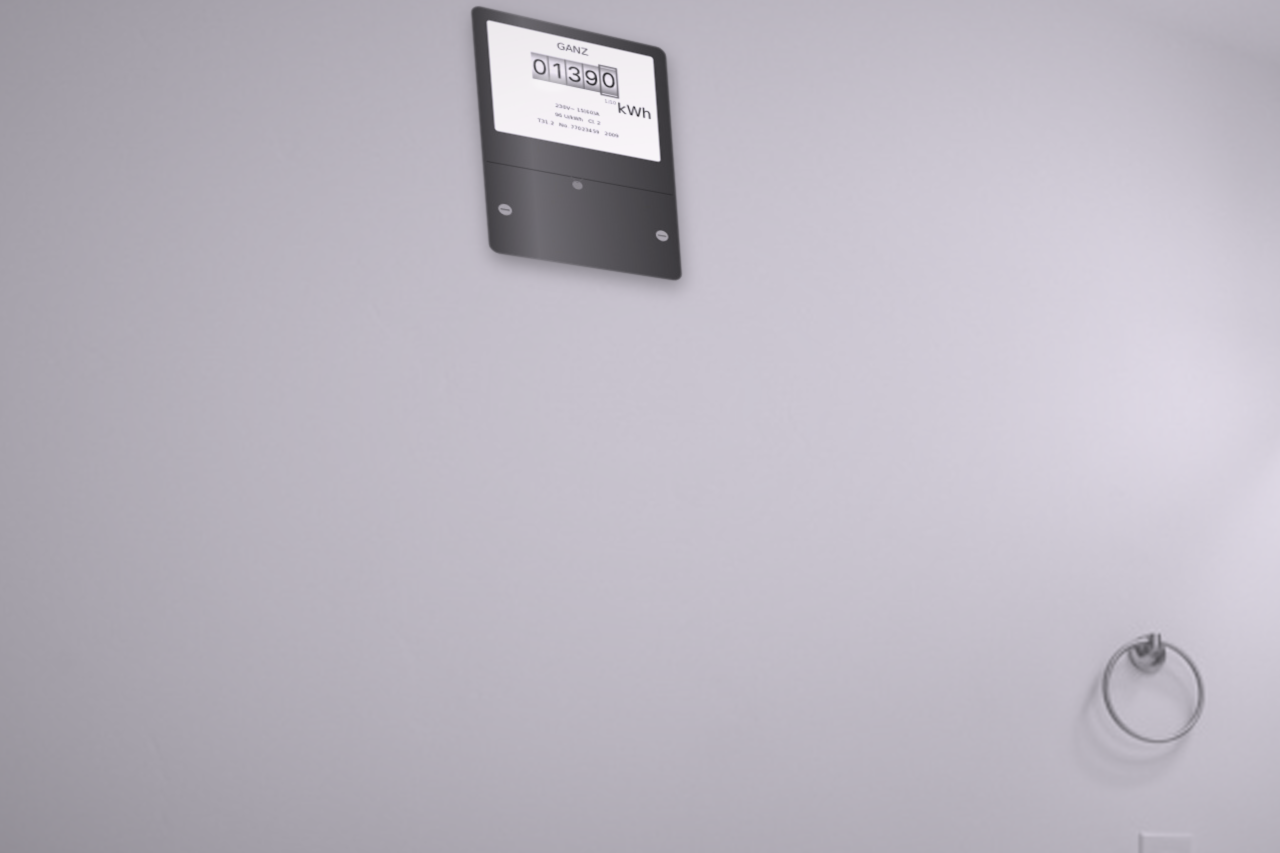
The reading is 139.0 kWh
